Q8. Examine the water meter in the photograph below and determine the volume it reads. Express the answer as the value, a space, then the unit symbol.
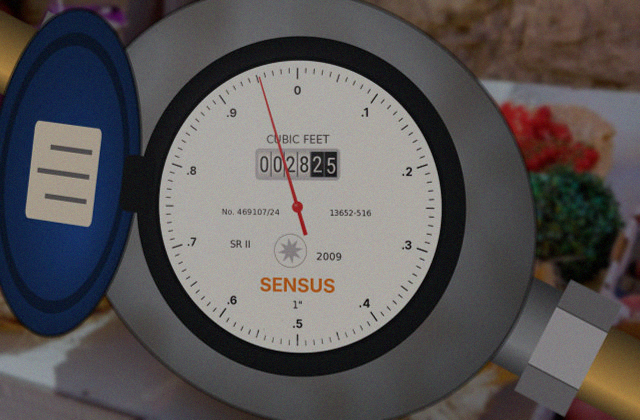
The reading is 2824.95 ft³
